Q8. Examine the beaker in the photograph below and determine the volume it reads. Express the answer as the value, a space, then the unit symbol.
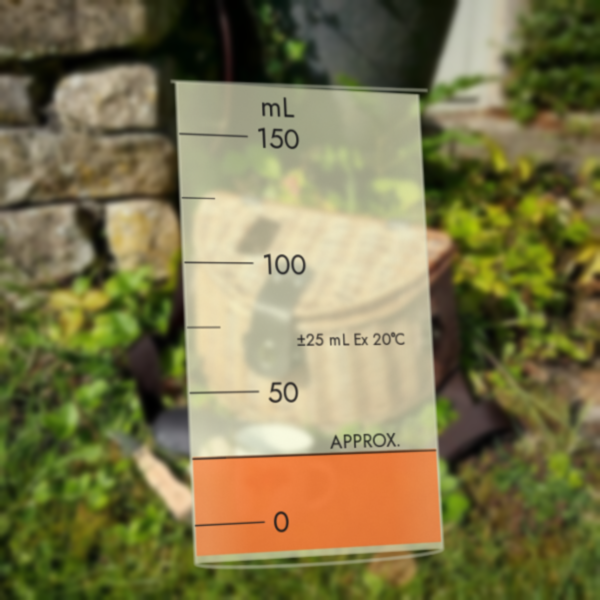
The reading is 25 mL
